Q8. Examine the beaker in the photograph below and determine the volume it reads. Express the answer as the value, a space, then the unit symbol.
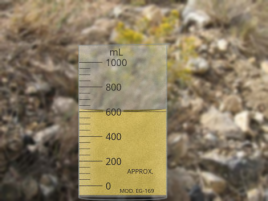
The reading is 600 mL
